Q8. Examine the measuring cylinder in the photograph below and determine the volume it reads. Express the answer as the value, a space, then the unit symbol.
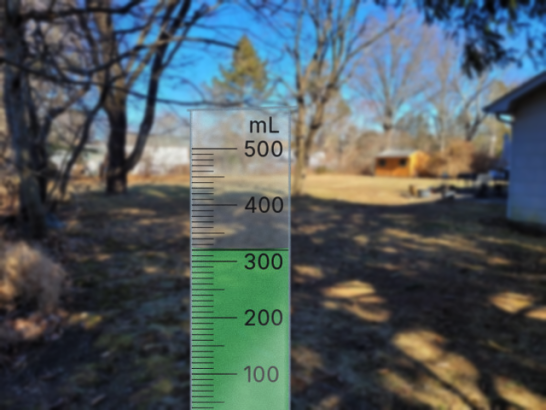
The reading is 320 mL
